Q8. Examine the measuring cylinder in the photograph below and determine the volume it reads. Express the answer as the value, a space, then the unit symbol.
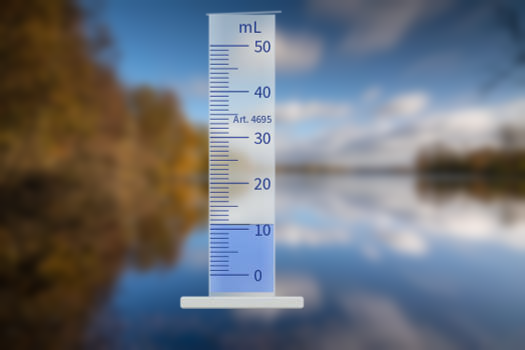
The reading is 11 mL
